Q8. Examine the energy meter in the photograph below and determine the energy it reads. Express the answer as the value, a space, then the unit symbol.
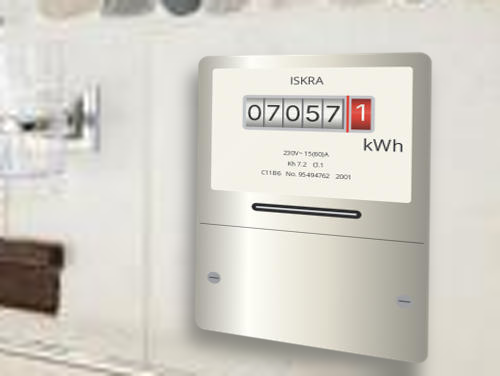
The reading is 7057.1 kWh
